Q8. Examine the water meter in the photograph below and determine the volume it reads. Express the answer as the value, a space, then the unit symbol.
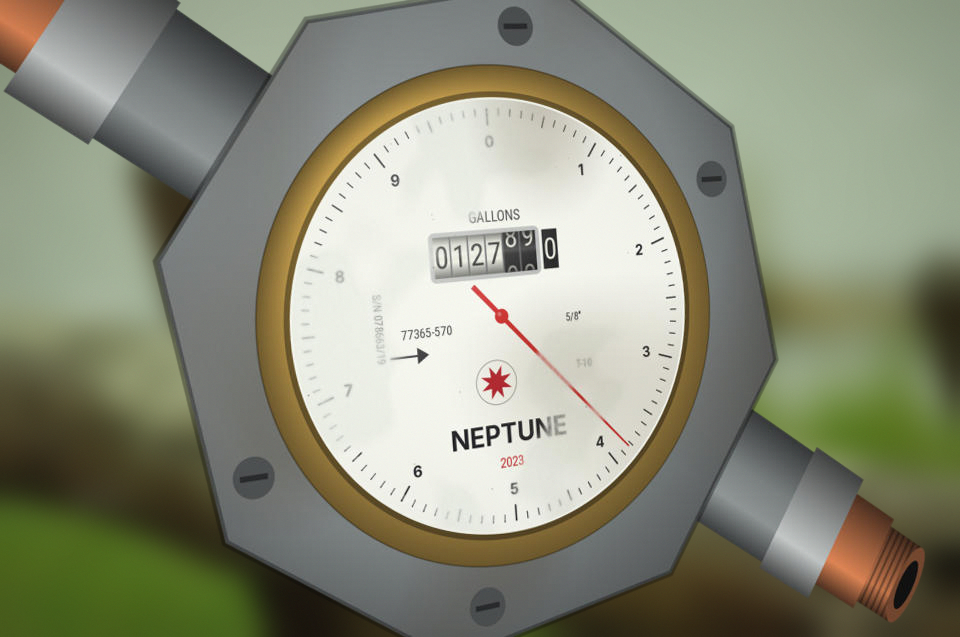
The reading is 127893.8 gal
